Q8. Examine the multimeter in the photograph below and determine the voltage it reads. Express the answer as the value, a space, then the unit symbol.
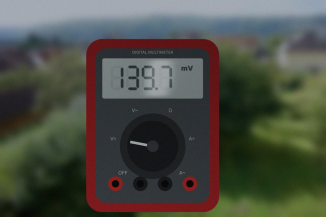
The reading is 139.7 mV
